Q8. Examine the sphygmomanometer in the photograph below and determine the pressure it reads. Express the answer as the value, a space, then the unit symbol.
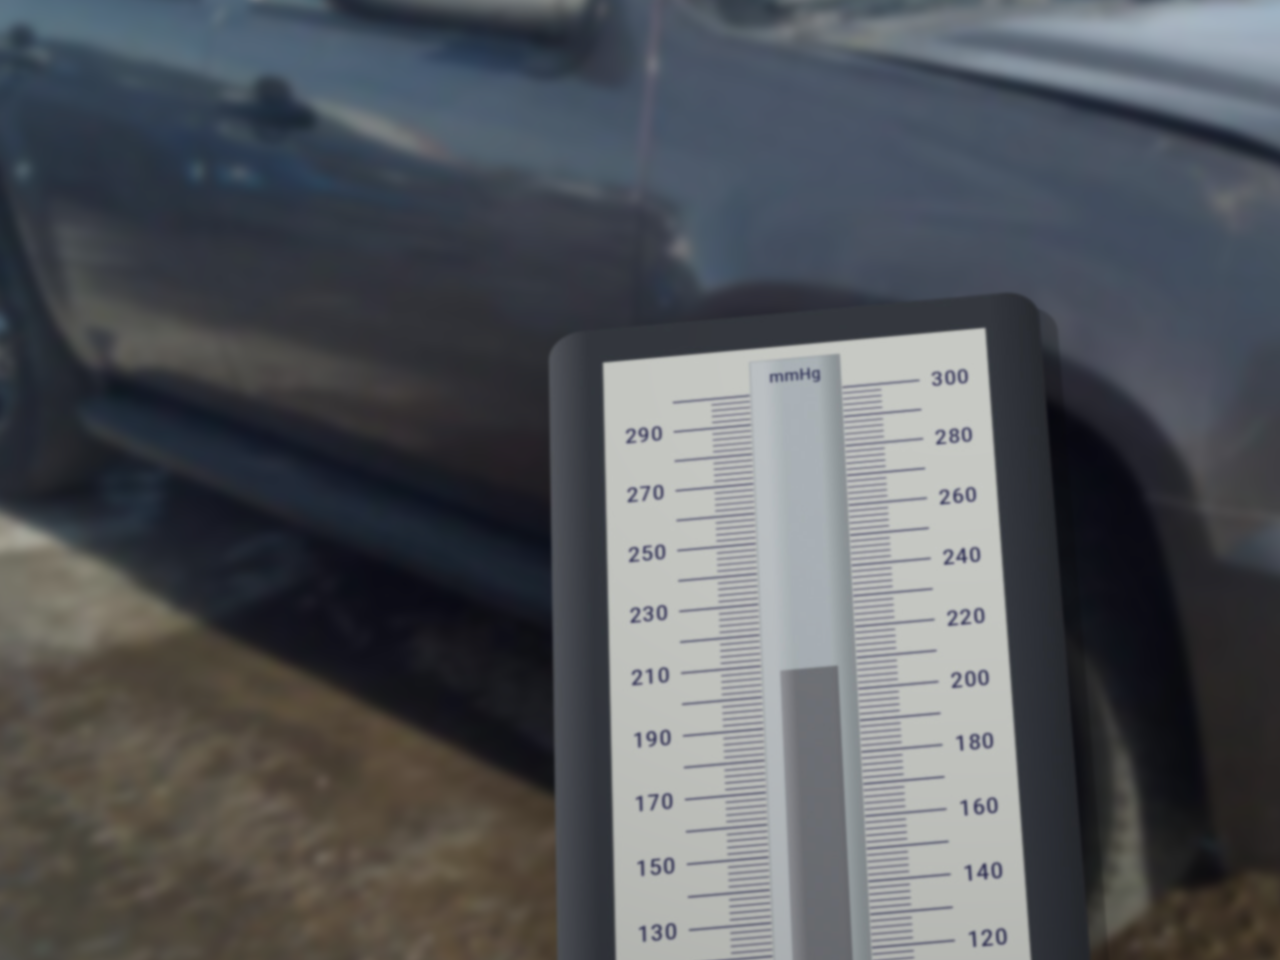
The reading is 208 mmHg
